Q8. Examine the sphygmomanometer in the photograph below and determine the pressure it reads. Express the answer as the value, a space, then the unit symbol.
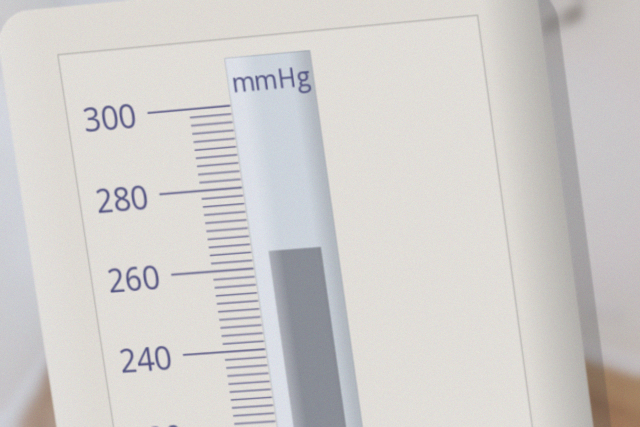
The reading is 264 mmHg
